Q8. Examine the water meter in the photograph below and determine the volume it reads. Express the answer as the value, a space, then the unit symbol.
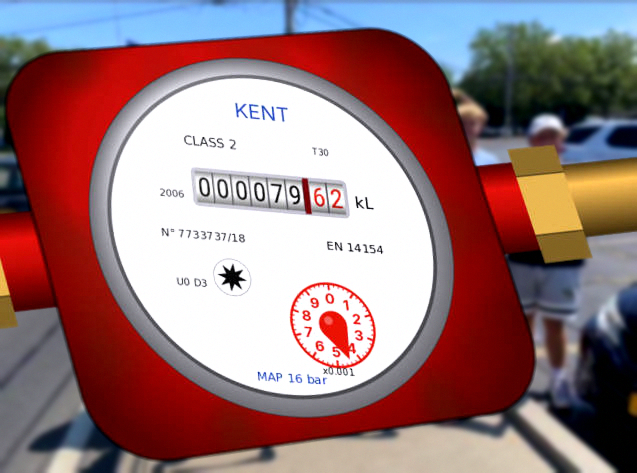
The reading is 79.624 kL
